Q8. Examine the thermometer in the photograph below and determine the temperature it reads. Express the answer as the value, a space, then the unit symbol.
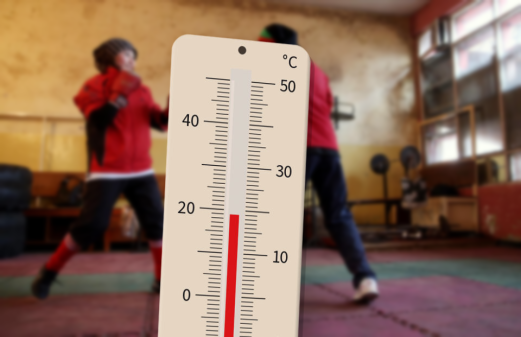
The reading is 19 °C
